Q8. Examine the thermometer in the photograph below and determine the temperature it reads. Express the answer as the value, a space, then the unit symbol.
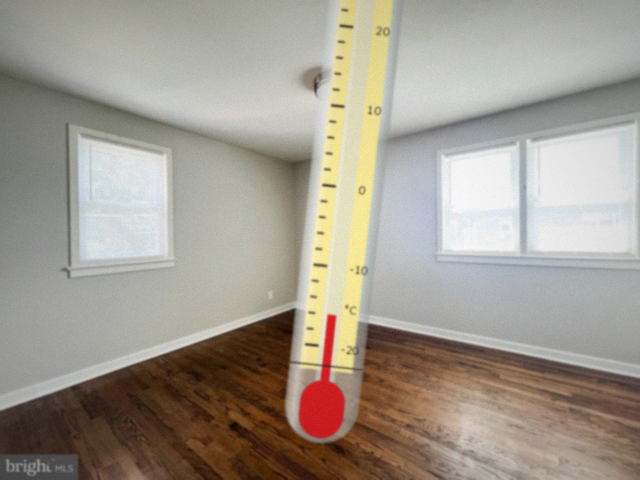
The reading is -16 °C
